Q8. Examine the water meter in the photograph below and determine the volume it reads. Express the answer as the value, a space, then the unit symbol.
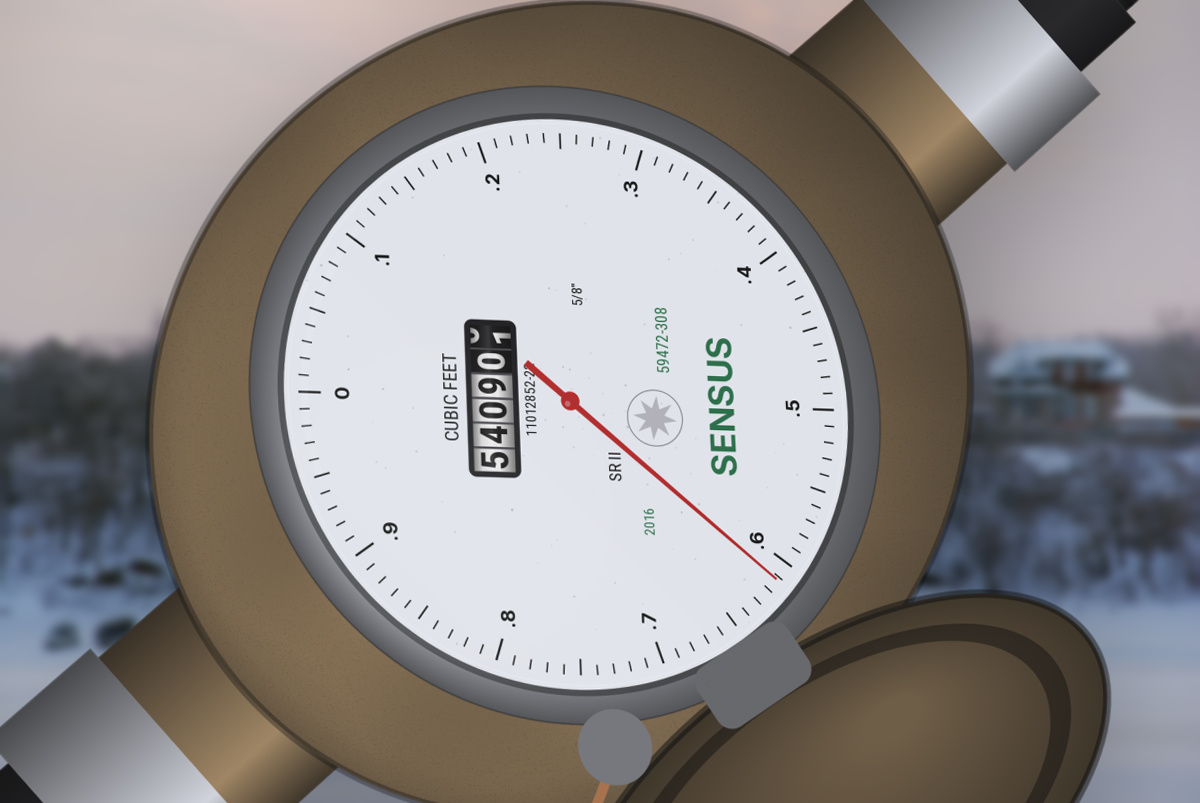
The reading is 540900.61 ft³
